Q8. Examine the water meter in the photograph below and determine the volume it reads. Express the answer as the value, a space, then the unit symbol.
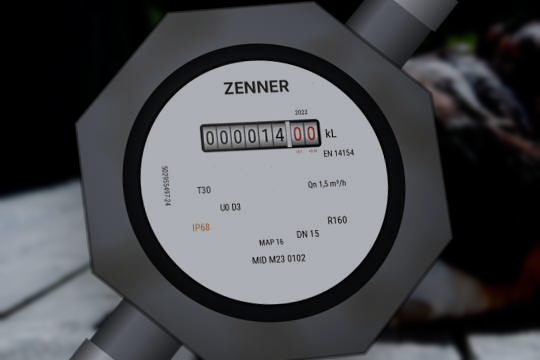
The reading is 14.00 kL
